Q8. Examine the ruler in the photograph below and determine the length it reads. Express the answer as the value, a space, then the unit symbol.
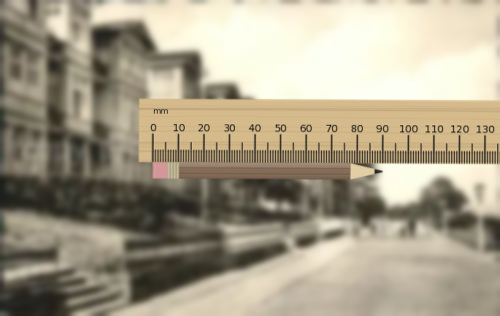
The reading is 90 mm
